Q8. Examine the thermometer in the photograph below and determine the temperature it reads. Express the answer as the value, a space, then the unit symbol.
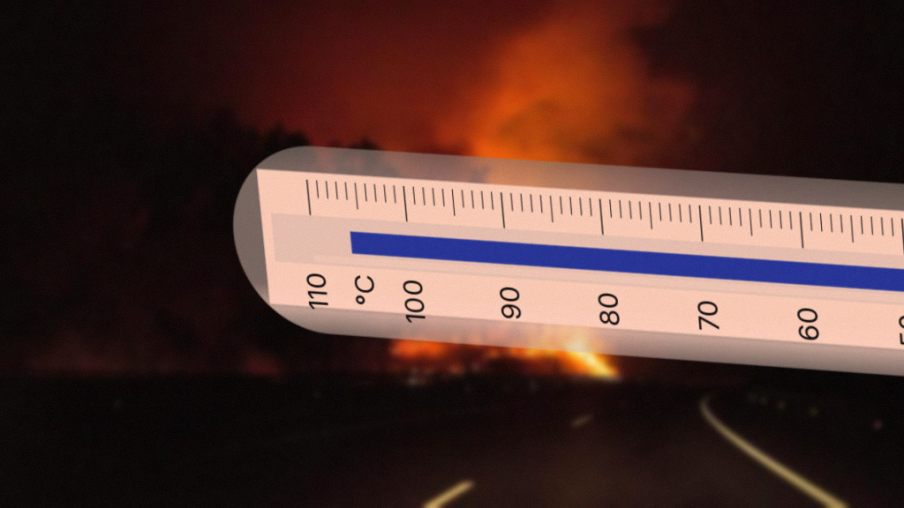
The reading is 106 °C
